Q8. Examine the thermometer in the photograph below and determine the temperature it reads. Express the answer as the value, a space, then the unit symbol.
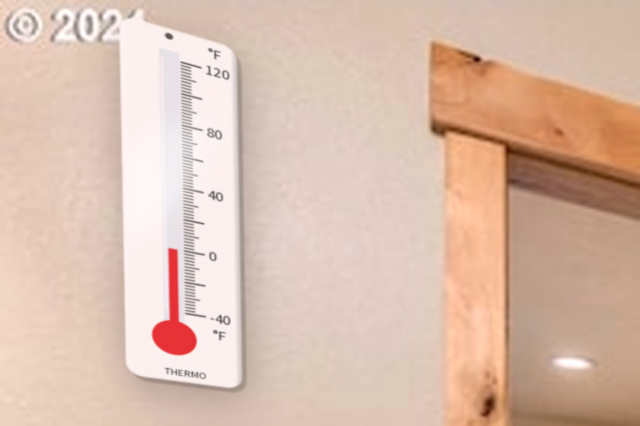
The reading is 0 °F
